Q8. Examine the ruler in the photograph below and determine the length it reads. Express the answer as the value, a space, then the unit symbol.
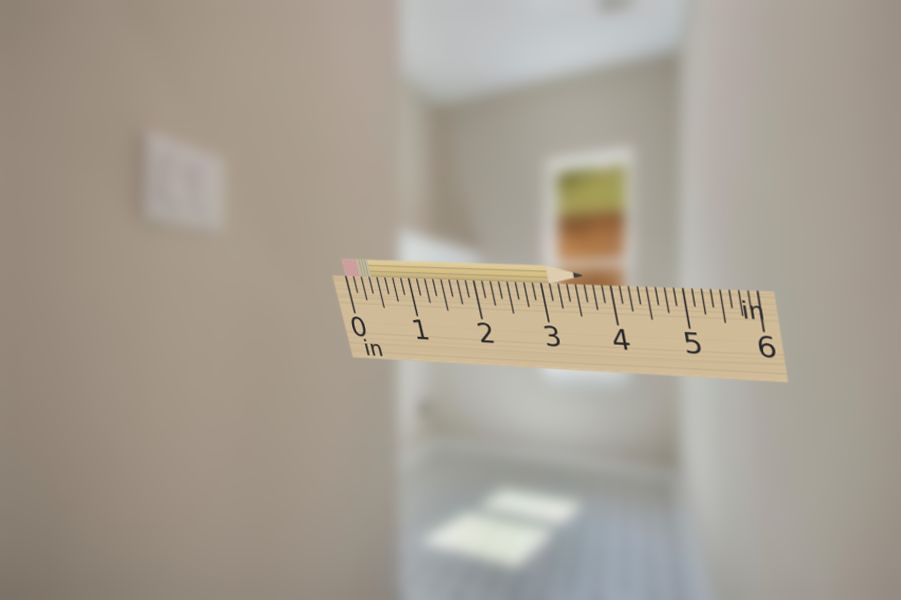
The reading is 3.625 in
